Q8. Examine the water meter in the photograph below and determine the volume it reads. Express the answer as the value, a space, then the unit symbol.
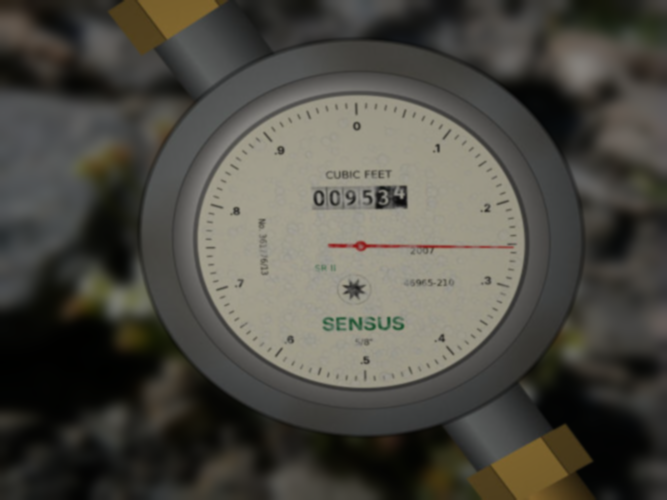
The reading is 9534.25 ft³
